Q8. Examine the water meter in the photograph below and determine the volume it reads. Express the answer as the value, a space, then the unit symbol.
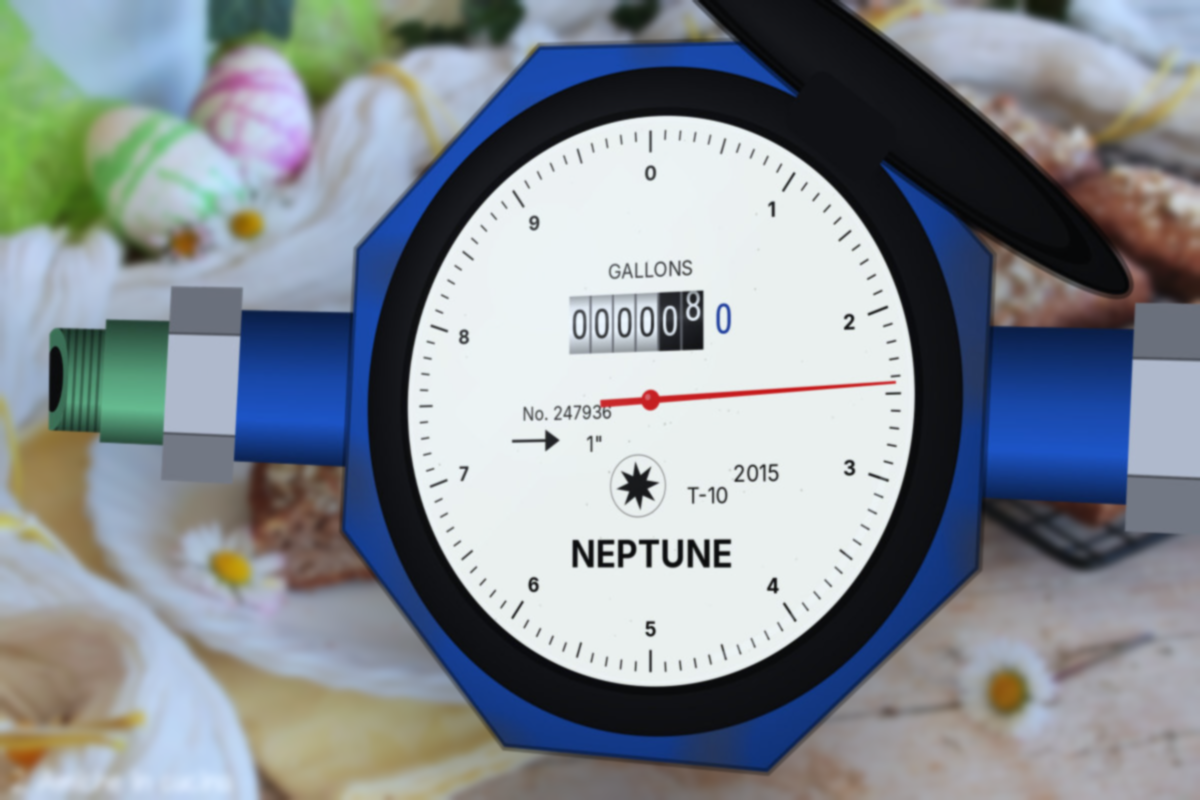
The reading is 82.4 gal
